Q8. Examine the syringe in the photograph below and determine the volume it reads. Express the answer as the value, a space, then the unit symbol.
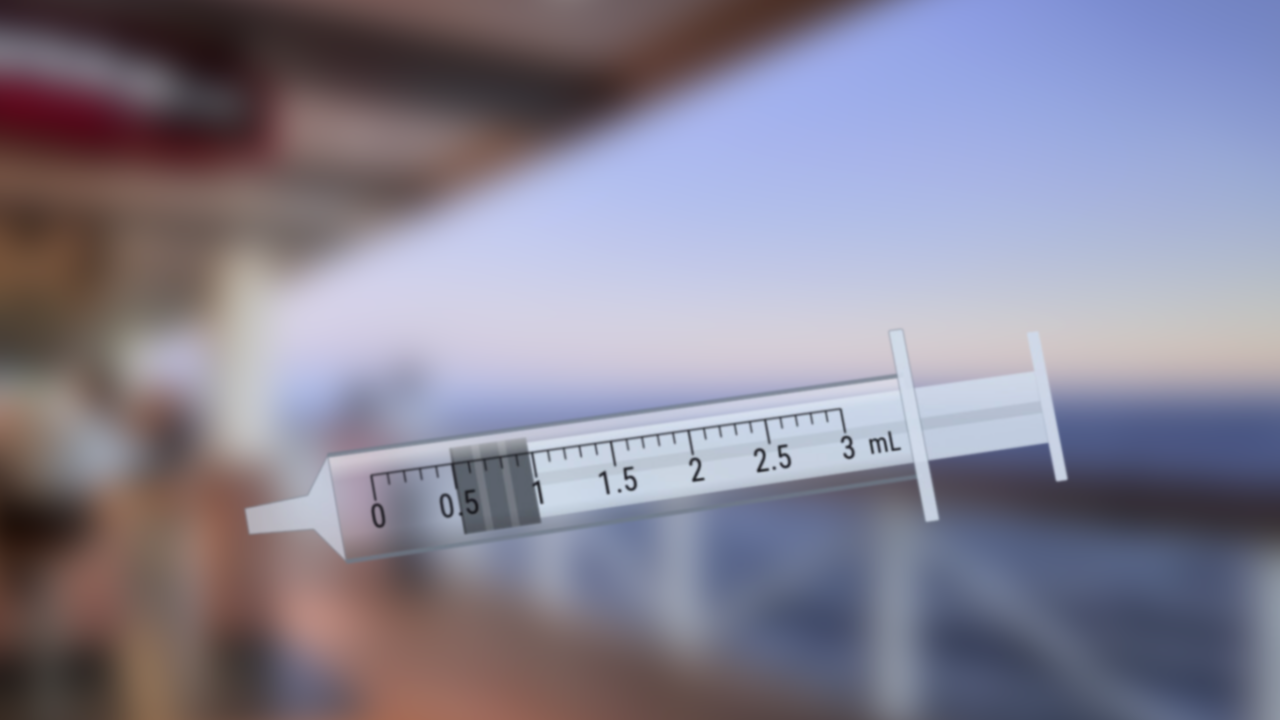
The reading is 0.5 mL
